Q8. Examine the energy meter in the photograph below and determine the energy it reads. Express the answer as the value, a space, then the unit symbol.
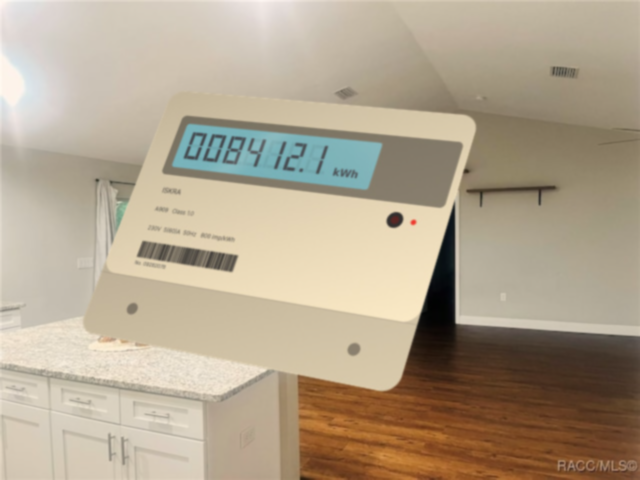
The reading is 8412.1 kWh
